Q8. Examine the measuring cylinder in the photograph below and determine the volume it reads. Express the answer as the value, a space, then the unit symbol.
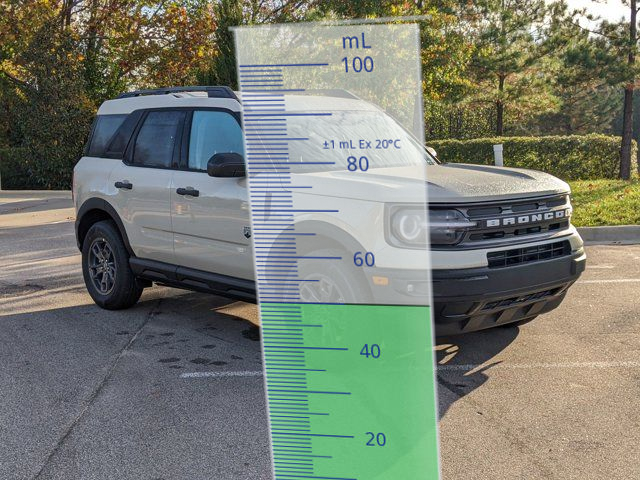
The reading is 50 mL
